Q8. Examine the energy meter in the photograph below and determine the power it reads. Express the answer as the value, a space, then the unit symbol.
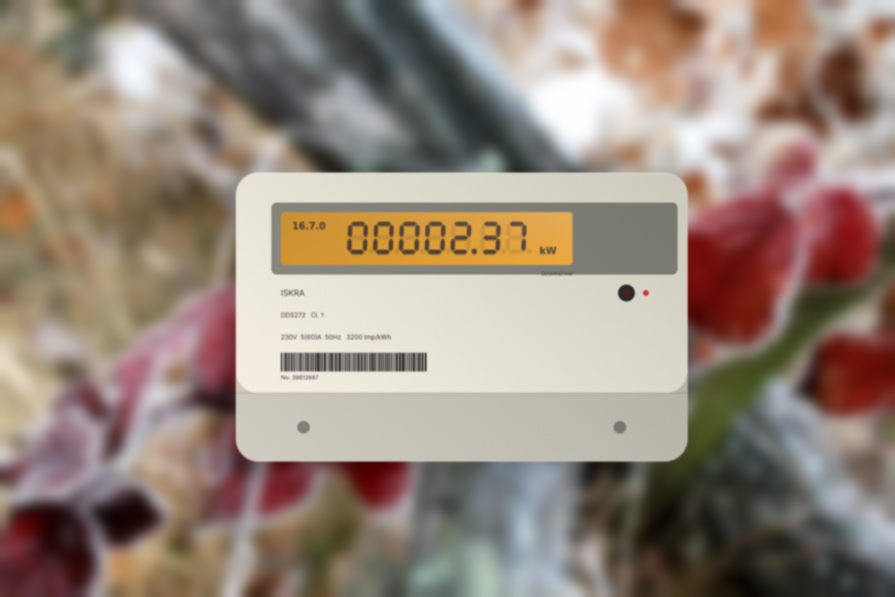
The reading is 2.37 kW
